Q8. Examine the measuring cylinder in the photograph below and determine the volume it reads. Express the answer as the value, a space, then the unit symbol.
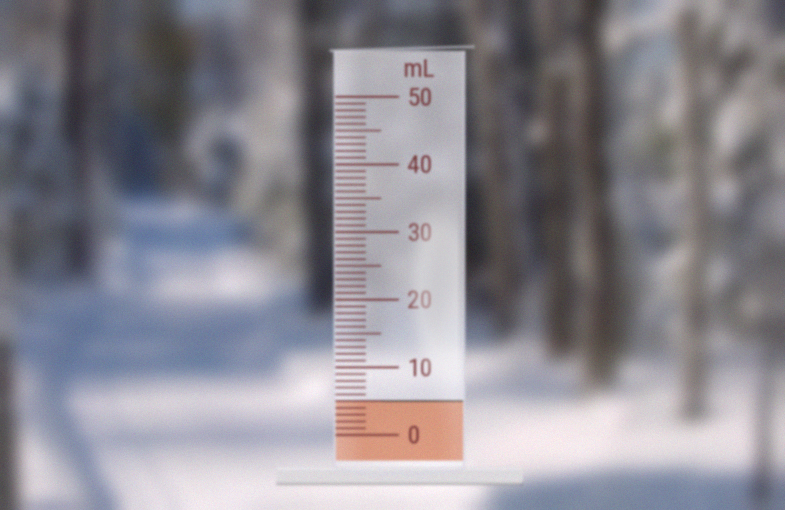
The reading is 5 mL
